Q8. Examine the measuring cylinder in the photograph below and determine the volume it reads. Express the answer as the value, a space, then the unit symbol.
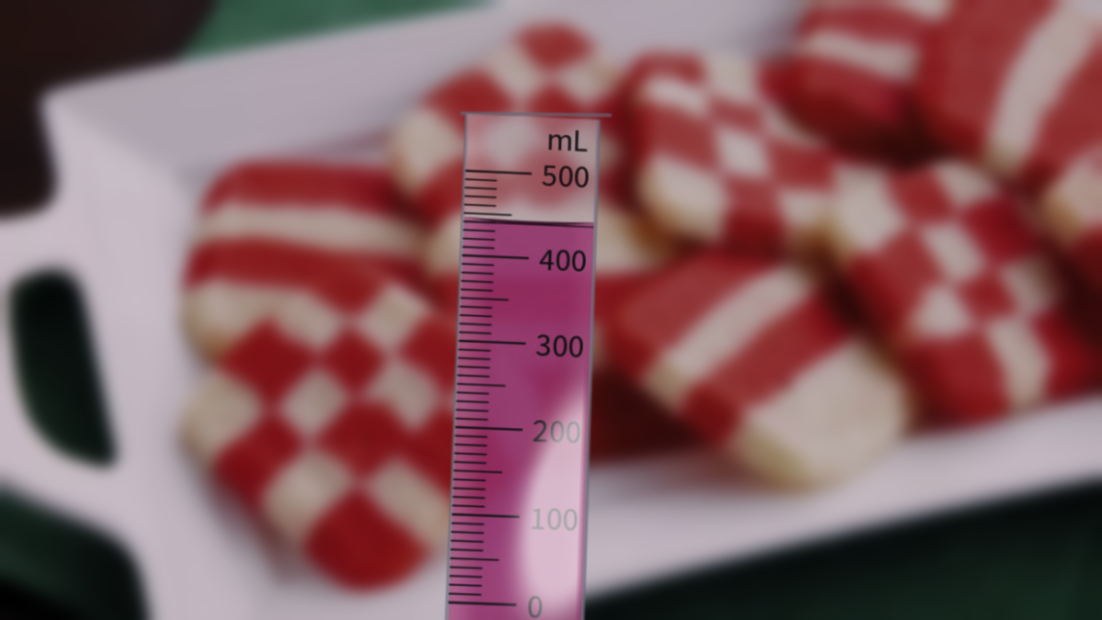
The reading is 440 mL
